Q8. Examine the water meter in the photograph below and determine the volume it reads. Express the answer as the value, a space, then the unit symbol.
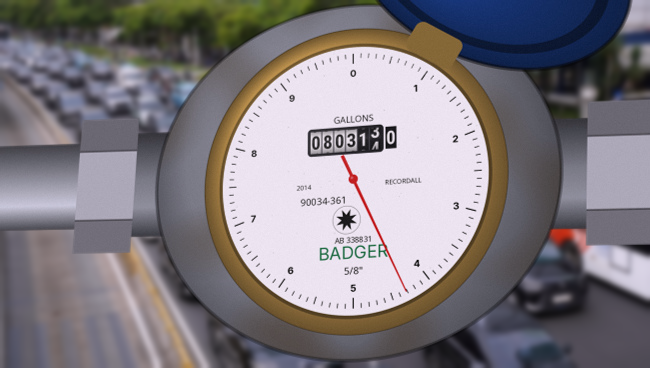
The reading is 803134.3 gal
